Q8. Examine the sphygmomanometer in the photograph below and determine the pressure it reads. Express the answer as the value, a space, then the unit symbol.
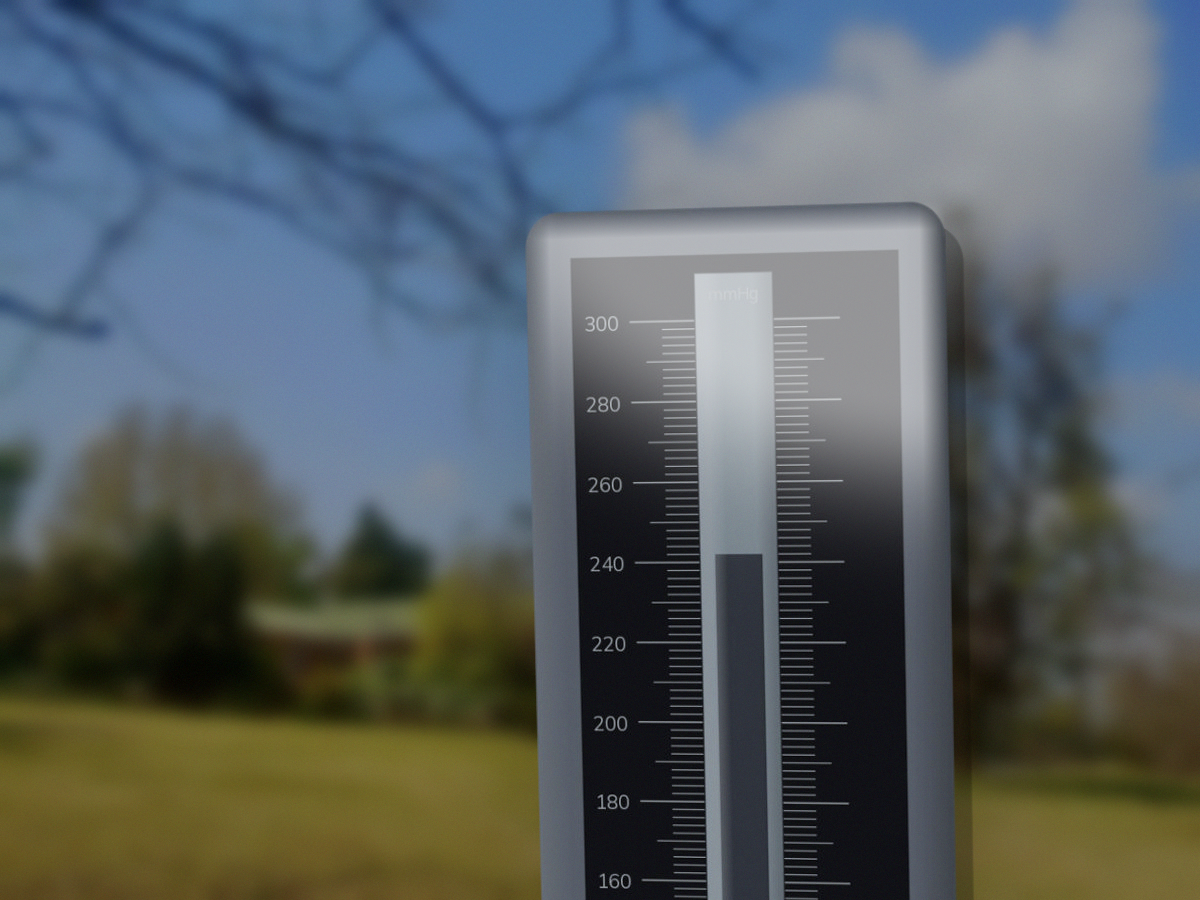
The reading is 242 mmHg
